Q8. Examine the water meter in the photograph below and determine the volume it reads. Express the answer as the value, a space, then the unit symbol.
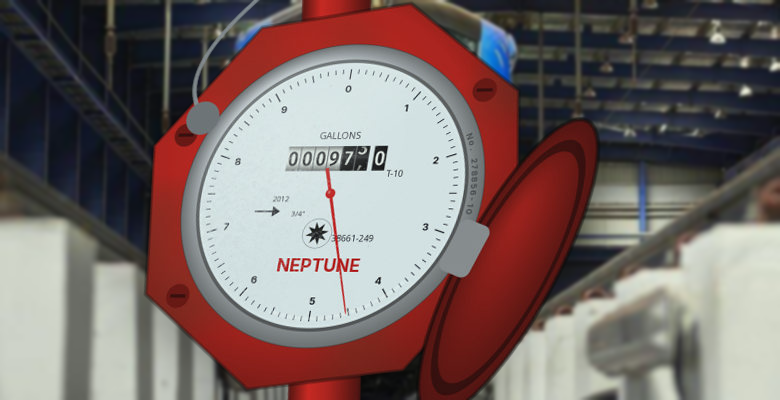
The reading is 9734.5 gal
